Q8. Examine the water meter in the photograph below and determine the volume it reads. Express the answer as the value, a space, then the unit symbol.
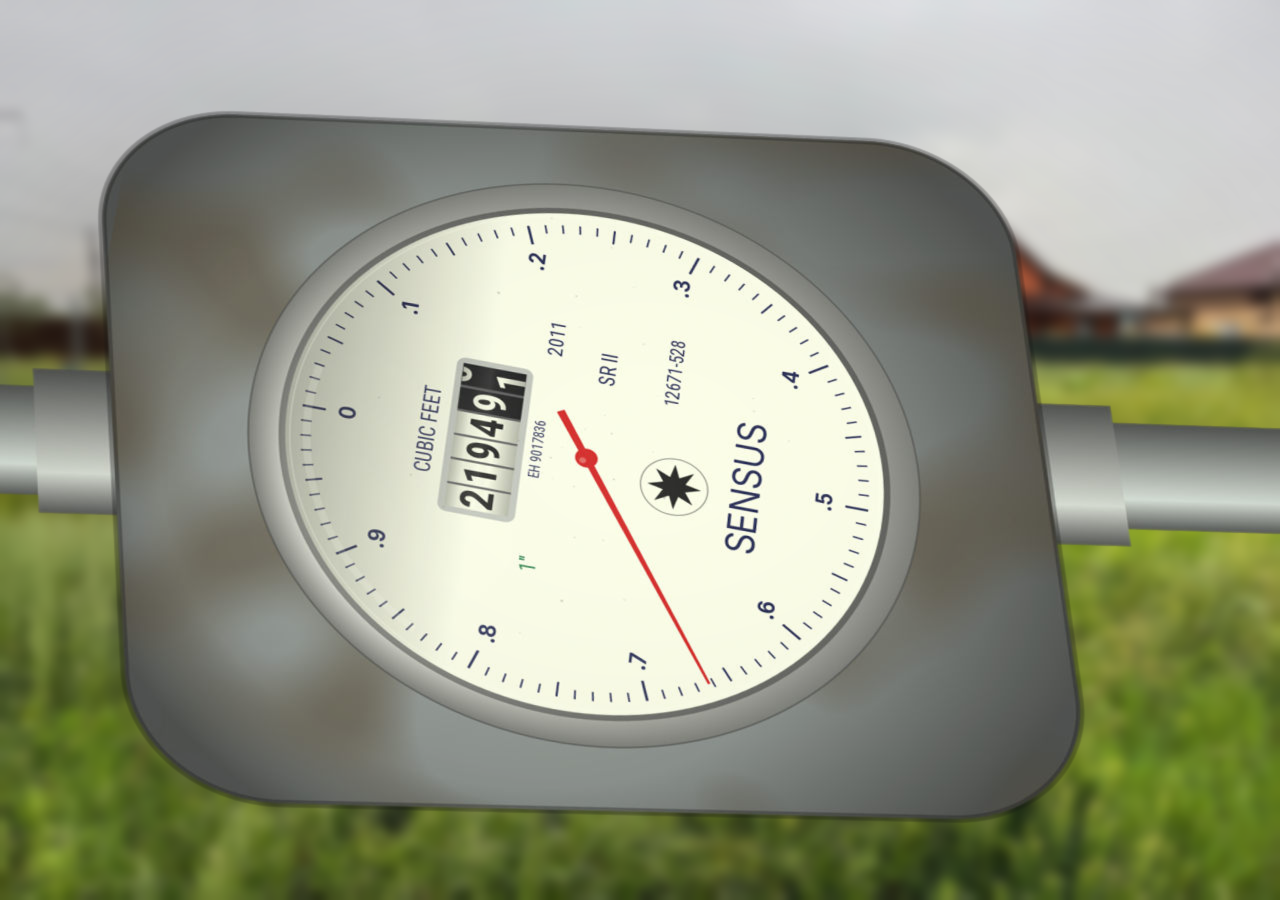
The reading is 219490.66 ft³
